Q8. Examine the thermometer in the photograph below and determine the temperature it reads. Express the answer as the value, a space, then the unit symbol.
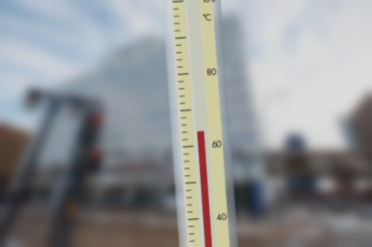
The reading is 64 °C
